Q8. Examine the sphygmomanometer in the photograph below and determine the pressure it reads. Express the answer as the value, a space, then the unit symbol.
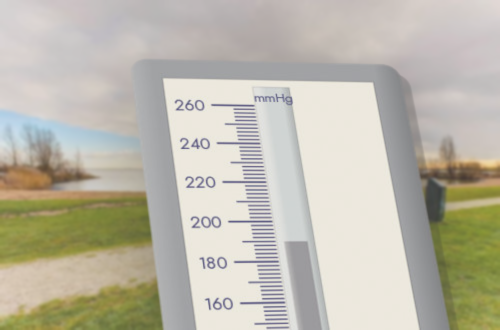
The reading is 190 mmHg
